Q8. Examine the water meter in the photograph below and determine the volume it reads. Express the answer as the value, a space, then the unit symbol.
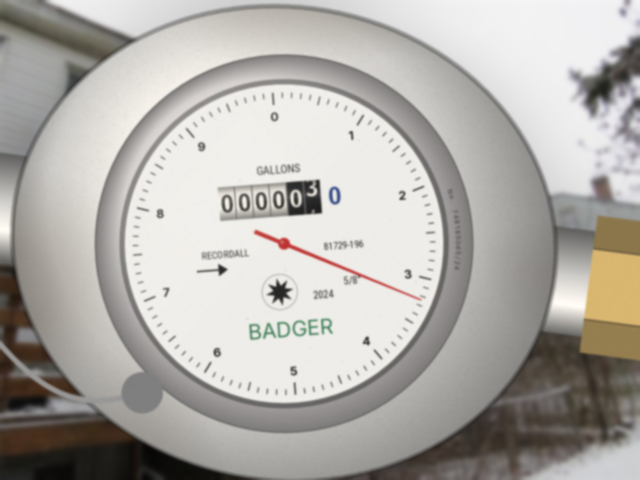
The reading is 33.2 gal
